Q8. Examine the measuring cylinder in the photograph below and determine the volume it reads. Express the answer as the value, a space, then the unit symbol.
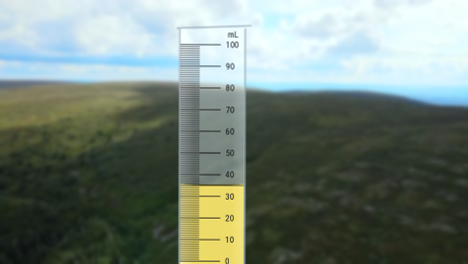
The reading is 35 mL
